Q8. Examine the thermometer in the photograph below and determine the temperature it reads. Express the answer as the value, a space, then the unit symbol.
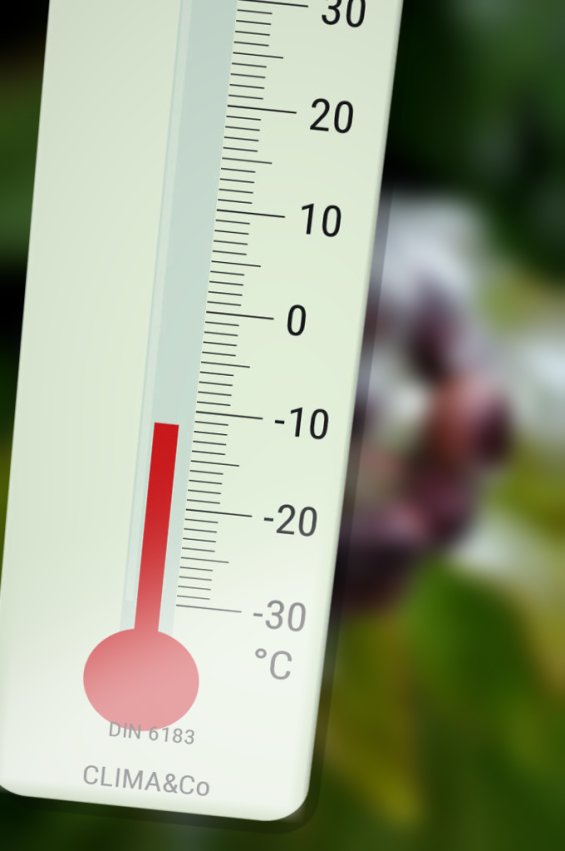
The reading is -11.5 °C
